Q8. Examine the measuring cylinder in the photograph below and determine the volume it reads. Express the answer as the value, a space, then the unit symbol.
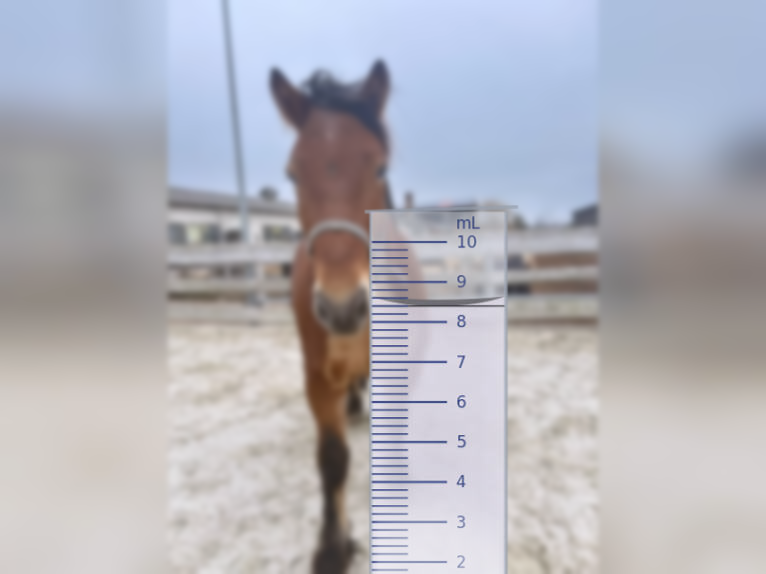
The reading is 8.4 mL
